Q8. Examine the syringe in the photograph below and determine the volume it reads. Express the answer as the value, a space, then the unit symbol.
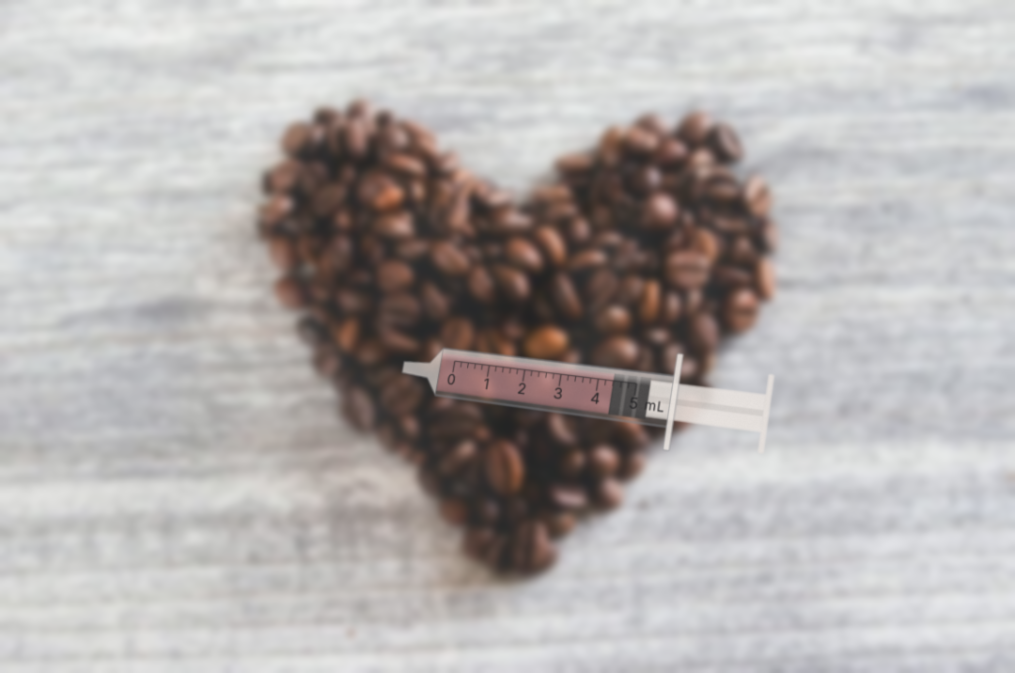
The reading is 4.4 mL
